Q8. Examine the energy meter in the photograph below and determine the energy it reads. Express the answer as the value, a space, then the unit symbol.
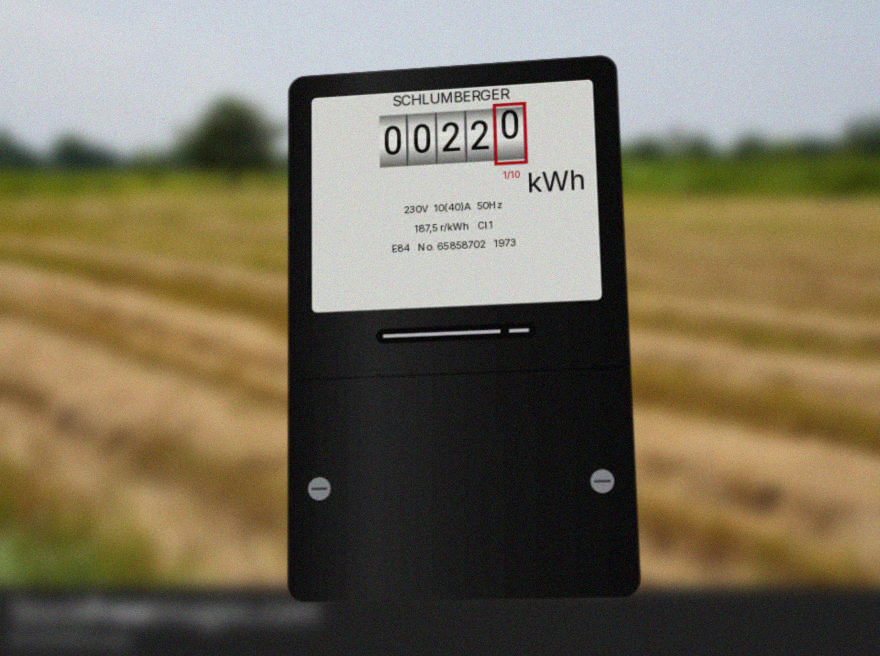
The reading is 22.0 kWh
